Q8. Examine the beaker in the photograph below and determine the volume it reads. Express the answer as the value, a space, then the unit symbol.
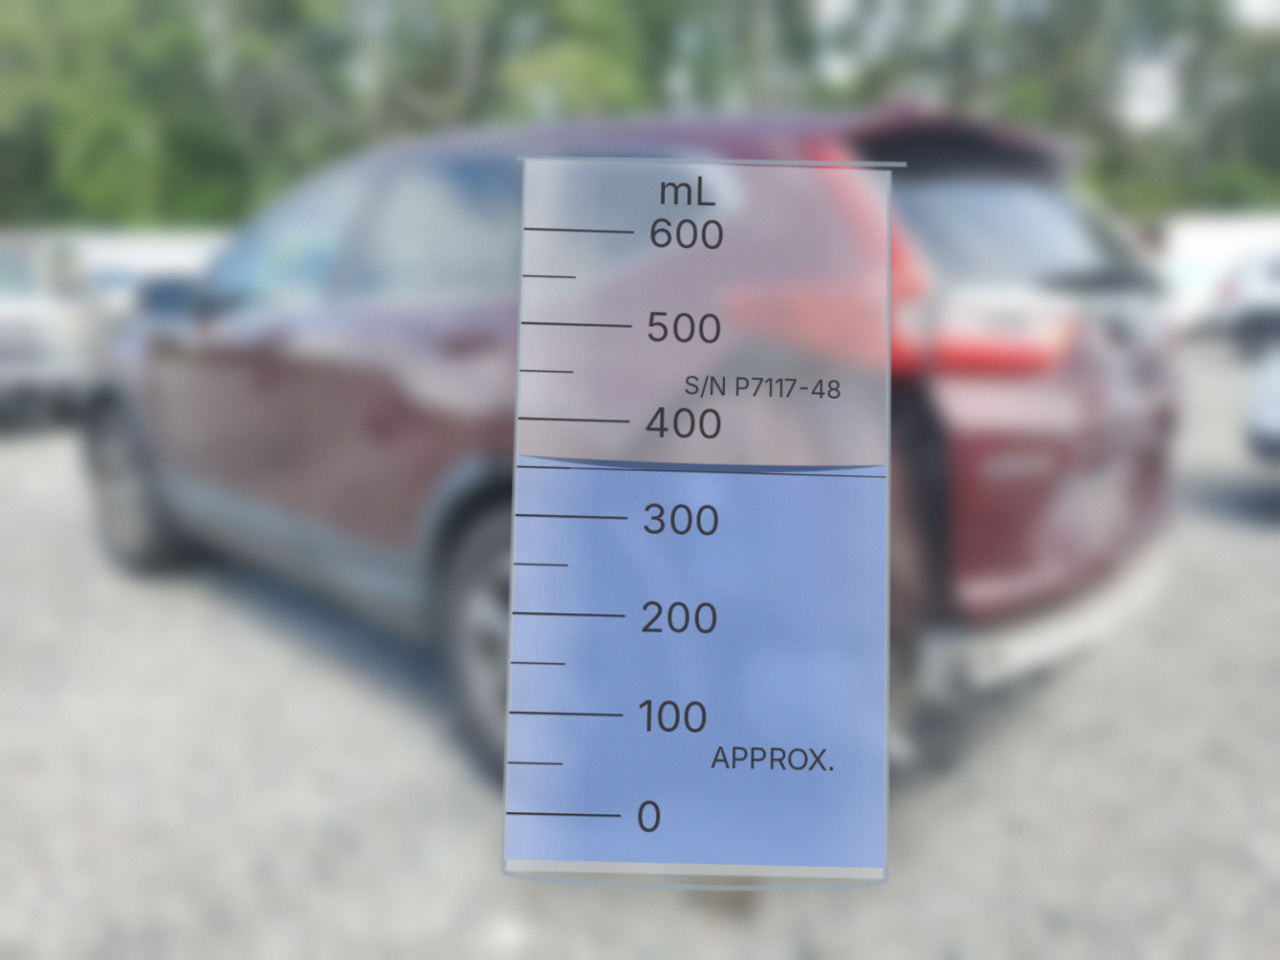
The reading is 350 mL
